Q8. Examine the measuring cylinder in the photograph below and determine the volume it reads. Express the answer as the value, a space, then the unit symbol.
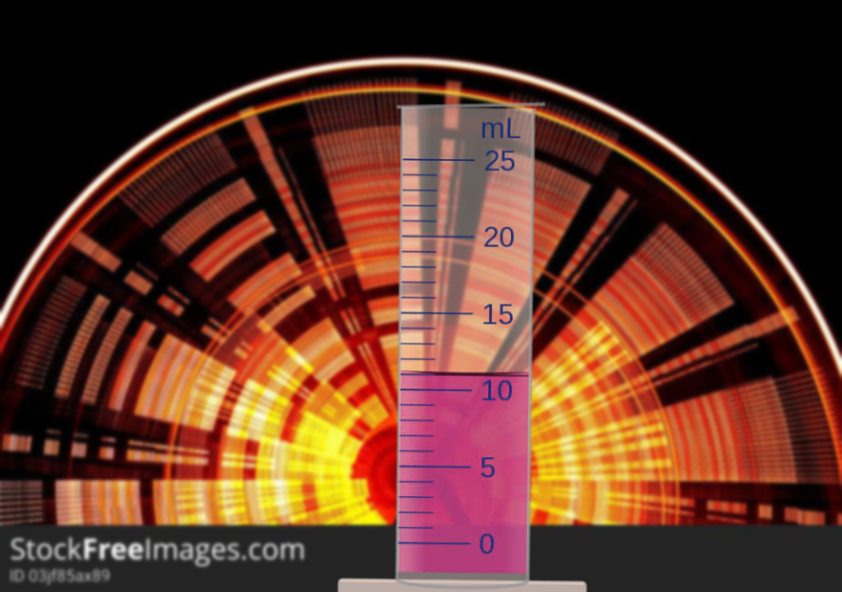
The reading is 11 mL
